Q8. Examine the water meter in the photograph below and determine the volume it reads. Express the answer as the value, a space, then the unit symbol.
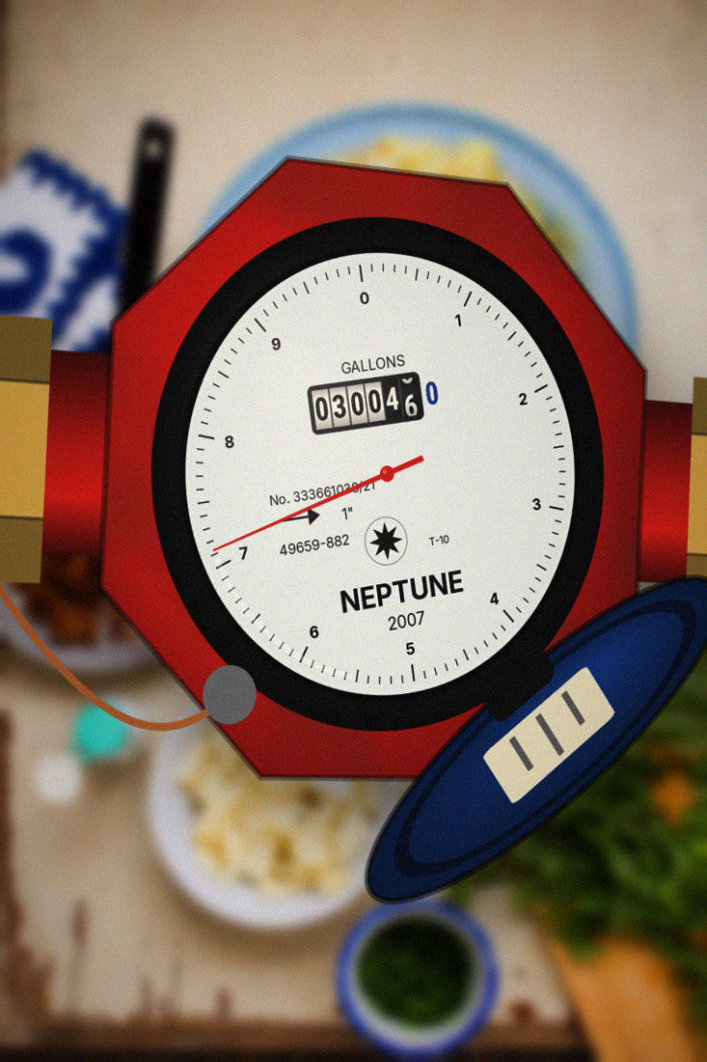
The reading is 300457.1 gal
